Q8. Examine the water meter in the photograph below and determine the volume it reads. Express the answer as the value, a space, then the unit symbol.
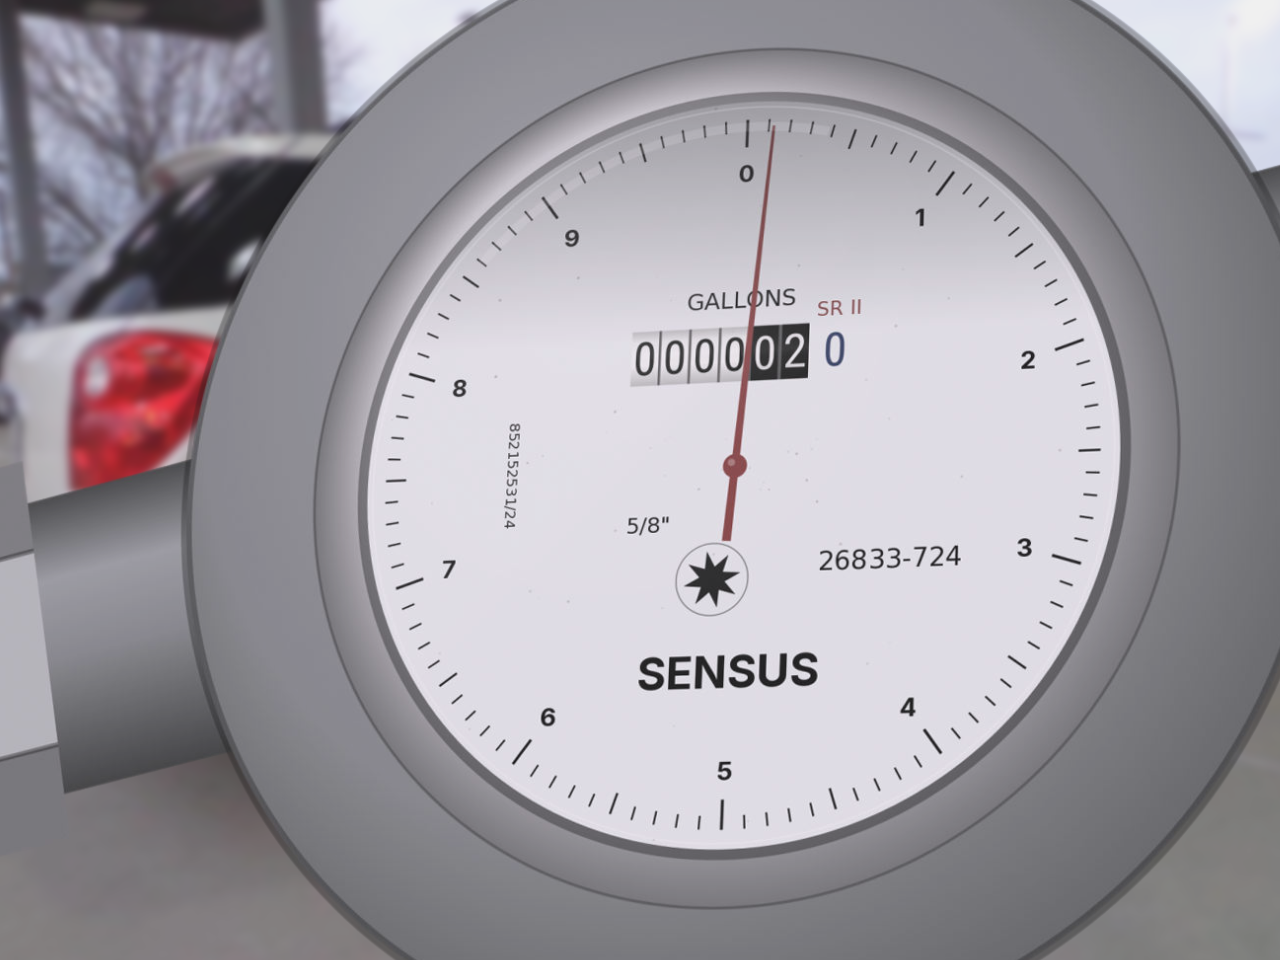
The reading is 20.1 gal
